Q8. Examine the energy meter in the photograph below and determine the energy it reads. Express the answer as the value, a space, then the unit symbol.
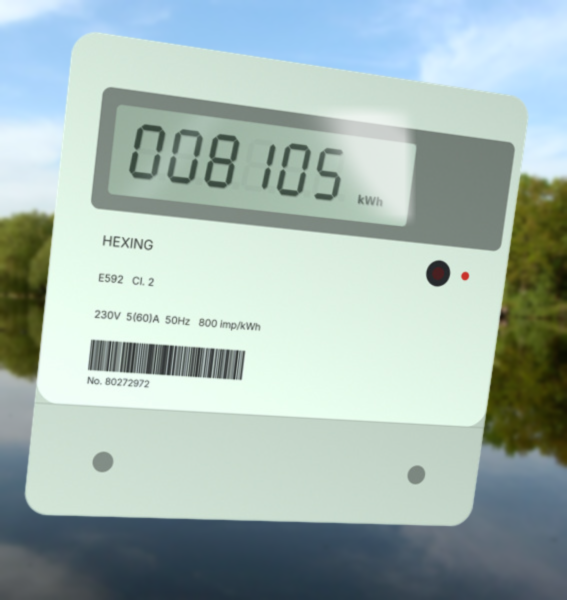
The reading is 8105 kWh
